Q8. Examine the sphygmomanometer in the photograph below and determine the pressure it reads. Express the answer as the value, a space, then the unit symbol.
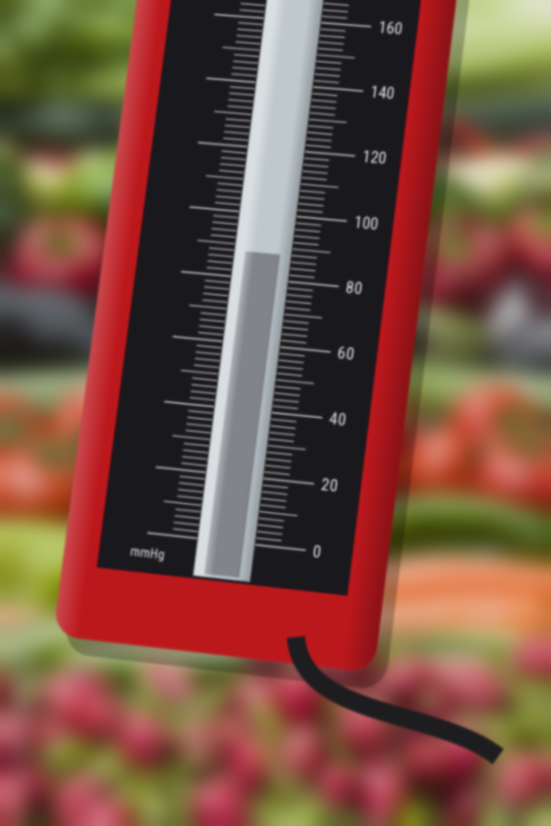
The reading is 88 mmHg
